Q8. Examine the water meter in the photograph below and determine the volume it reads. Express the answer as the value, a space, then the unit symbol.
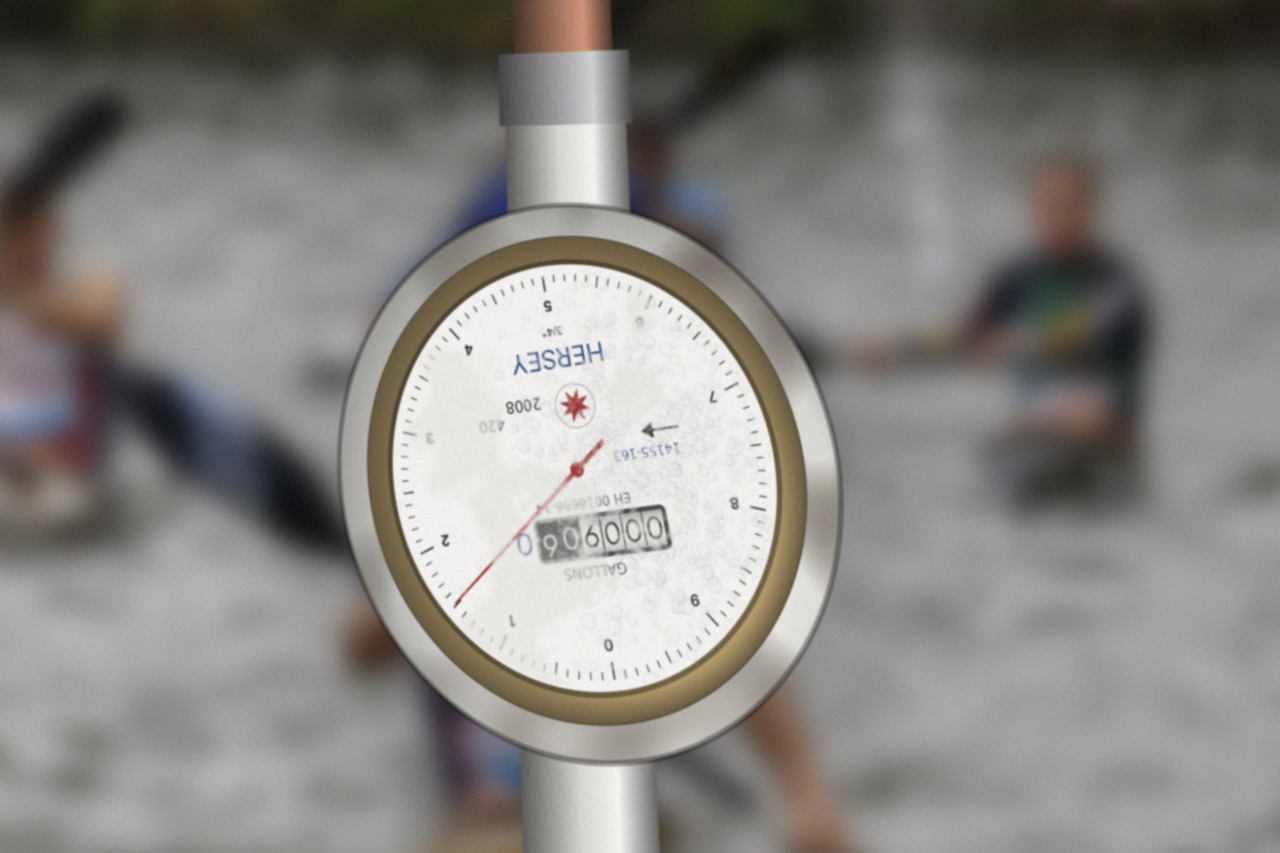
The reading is 9061.5 gal
